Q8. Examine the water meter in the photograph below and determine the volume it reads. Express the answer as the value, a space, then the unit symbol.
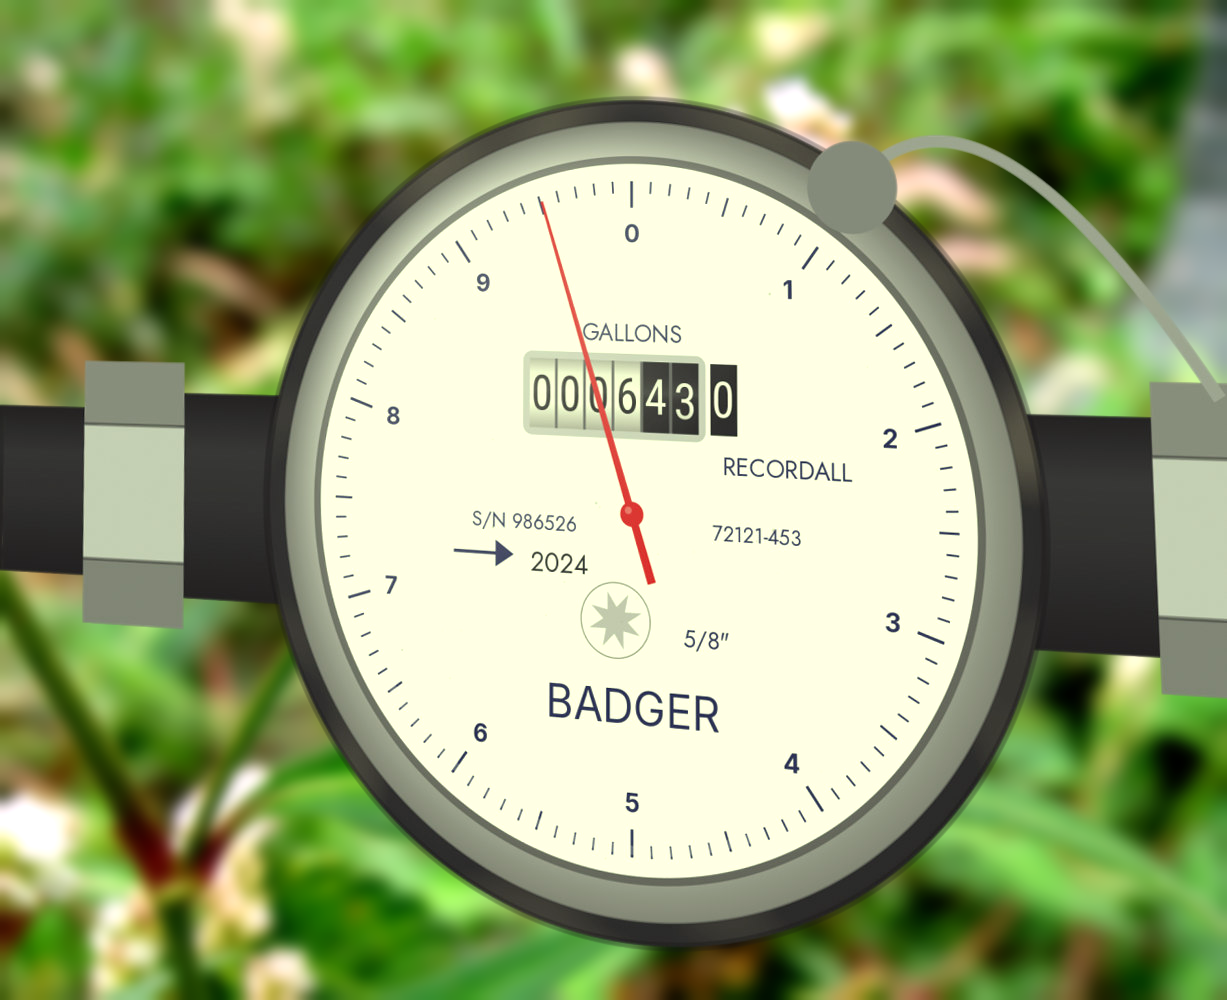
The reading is 6429.5 gal
